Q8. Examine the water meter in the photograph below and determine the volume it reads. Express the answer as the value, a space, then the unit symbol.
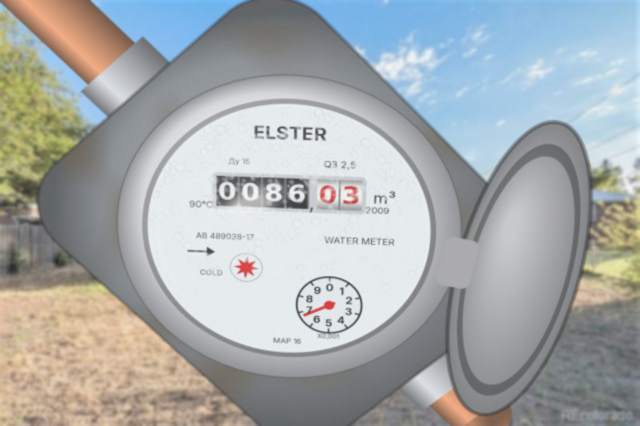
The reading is 86.036 m³
